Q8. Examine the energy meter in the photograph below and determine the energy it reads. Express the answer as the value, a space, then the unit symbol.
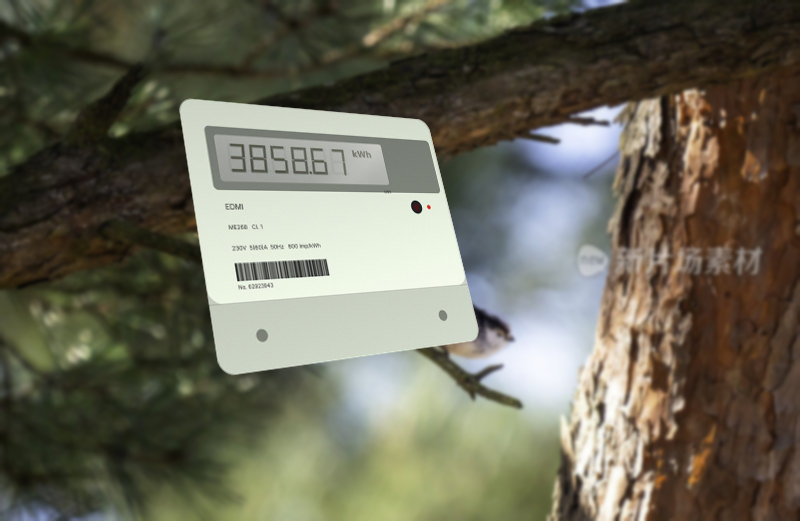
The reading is 3858.67 kWh
